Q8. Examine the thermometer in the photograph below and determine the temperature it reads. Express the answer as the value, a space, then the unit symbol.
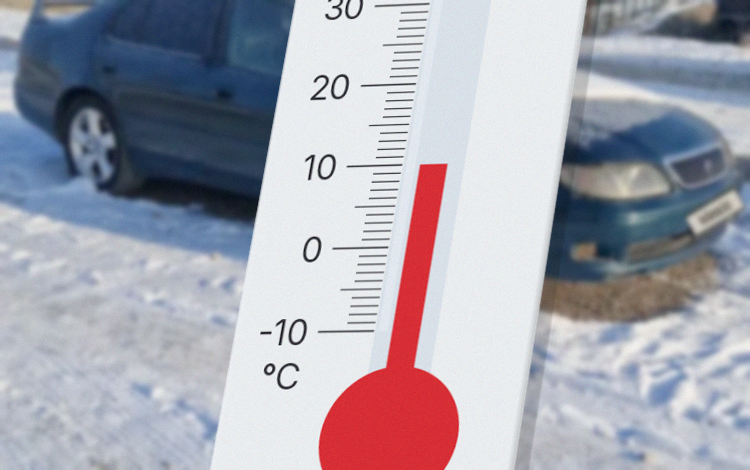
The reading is 10 °C
